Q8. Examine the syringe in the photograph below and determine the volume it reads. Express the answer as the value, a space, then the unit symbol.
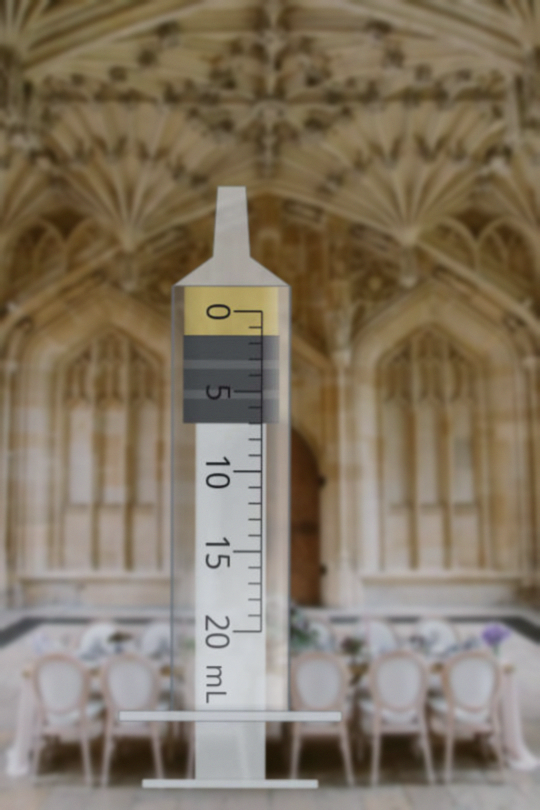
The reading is 1.5 mL
